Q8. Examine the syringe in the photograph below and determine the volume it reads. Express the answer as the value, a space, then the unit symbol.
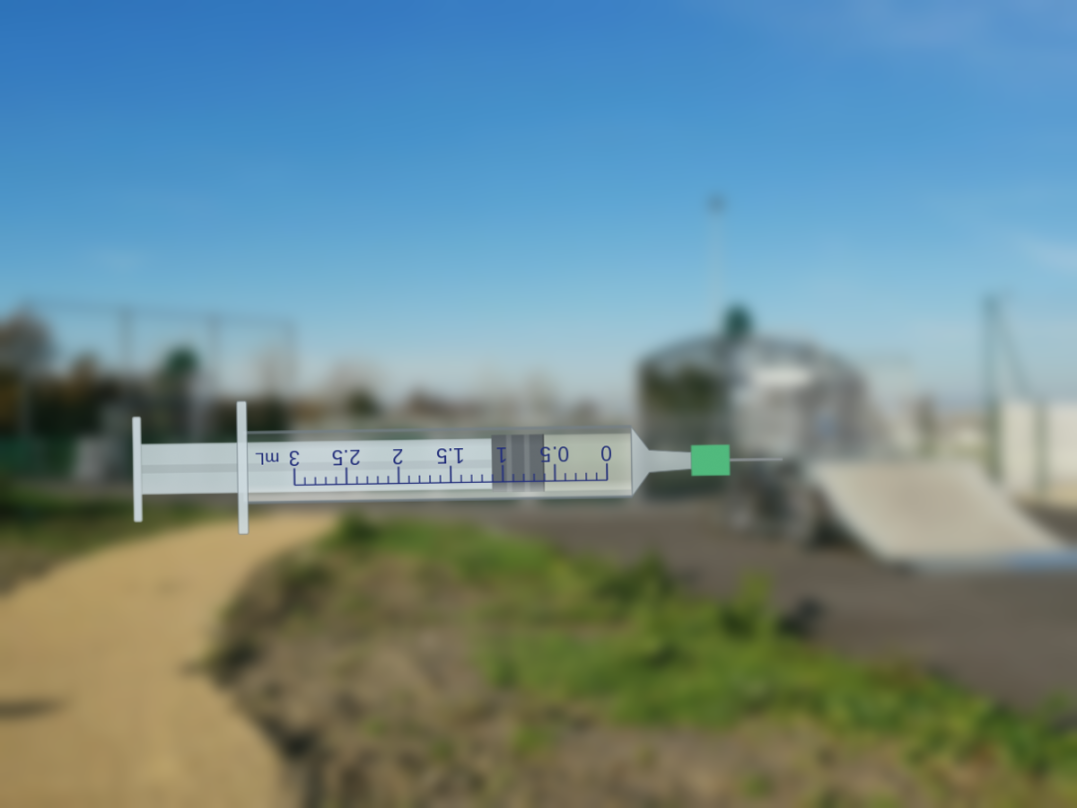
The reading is 0.6 mL
